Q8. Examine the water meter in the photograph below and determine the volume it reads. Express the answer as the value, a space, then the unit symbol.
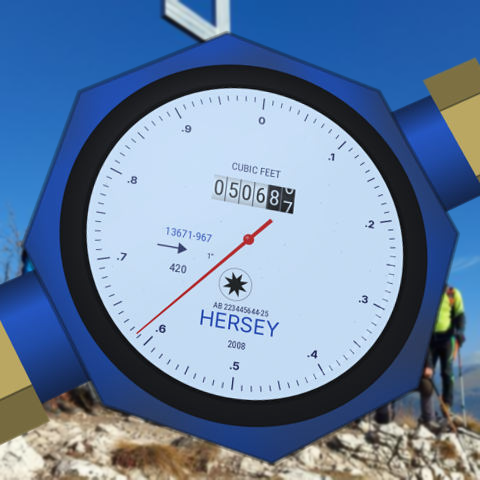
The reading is 50686.61 ft³
